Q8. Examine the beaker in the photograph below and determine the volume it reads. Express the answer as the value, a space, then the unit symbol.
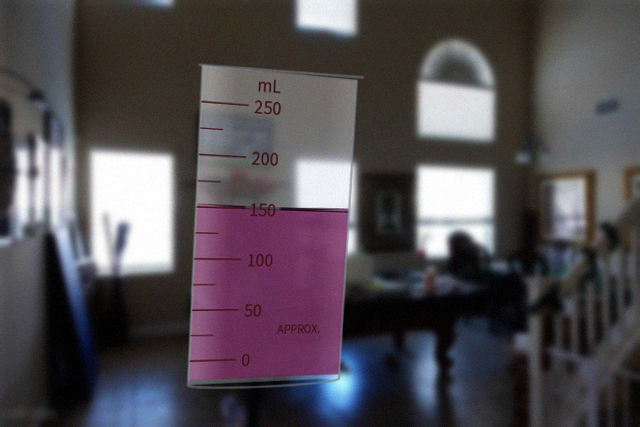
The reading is 150 mL
